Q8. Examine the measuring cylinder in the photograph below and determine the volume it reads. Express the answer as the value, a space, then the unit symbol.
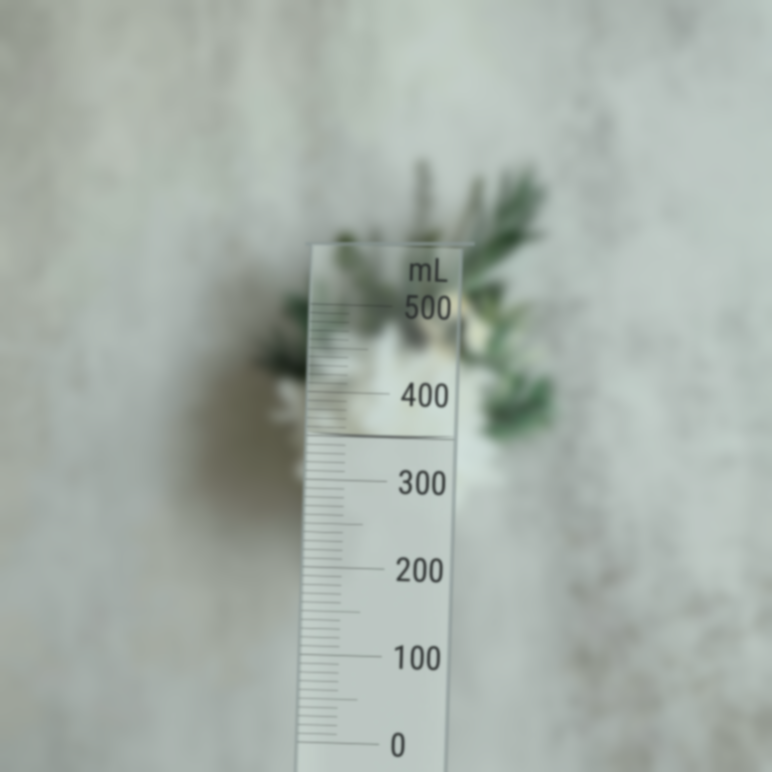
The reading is 350 mL
